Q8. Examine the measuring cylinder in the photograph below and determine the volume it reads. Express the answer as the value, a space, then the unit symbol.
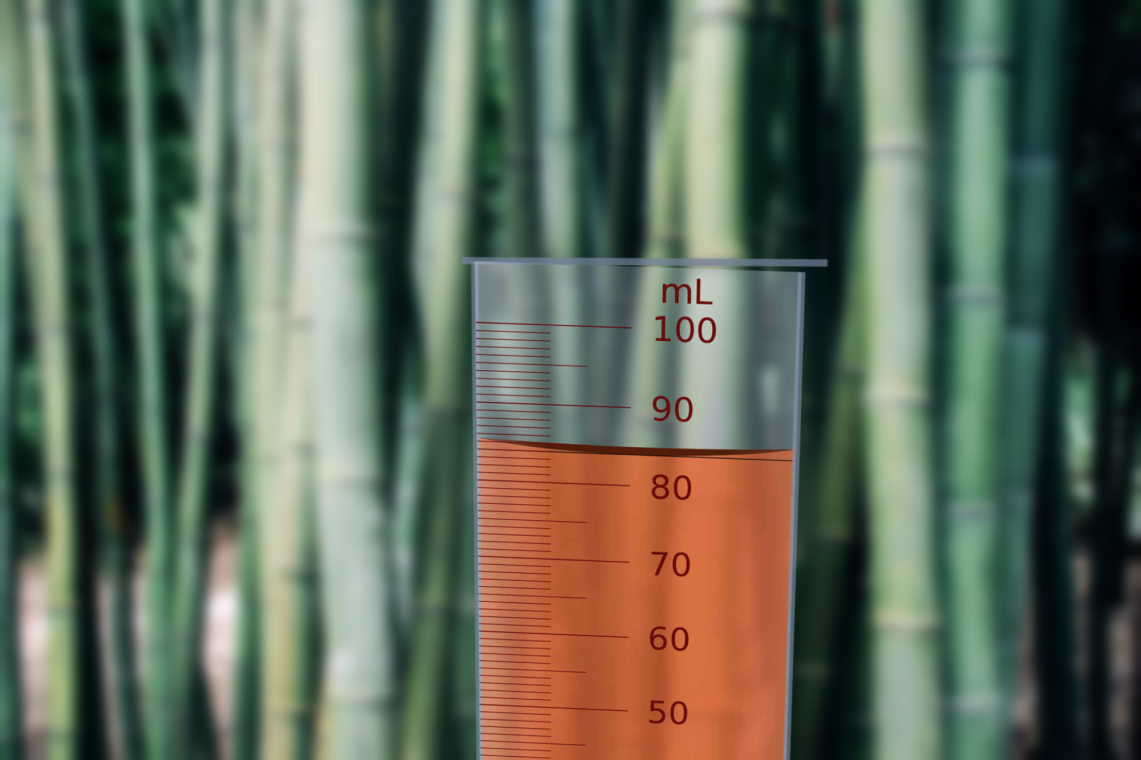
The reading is 84 mL
